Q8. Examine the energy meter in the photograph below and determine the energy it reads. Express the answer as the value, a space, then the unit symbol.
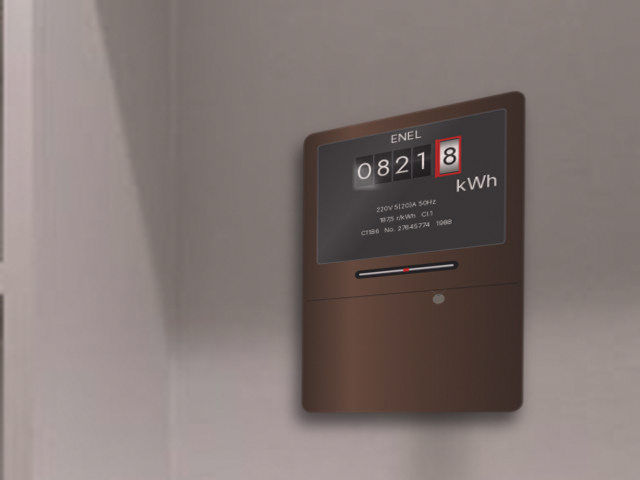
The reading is 821.8 kWh
